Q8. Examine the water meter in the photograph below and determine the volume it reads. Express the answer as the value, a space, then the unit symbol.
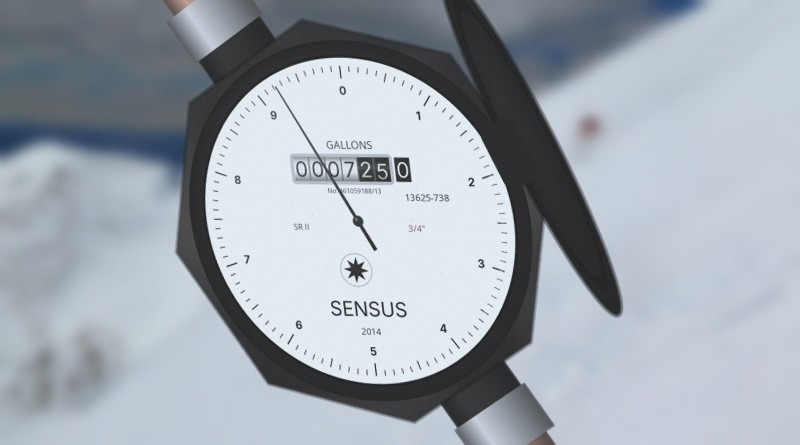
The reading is 7249.2 gal
